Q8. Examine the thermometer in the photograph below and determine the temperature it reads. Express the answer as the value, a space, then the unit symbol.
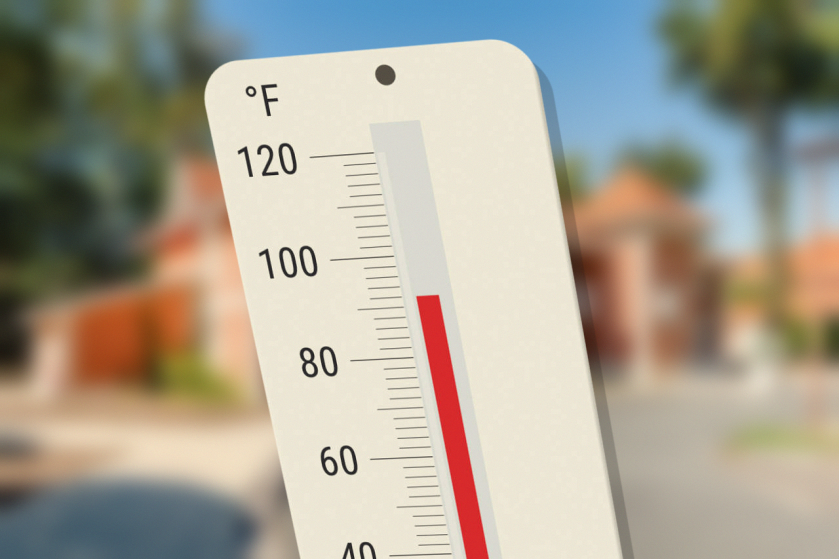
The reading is 92 °F
